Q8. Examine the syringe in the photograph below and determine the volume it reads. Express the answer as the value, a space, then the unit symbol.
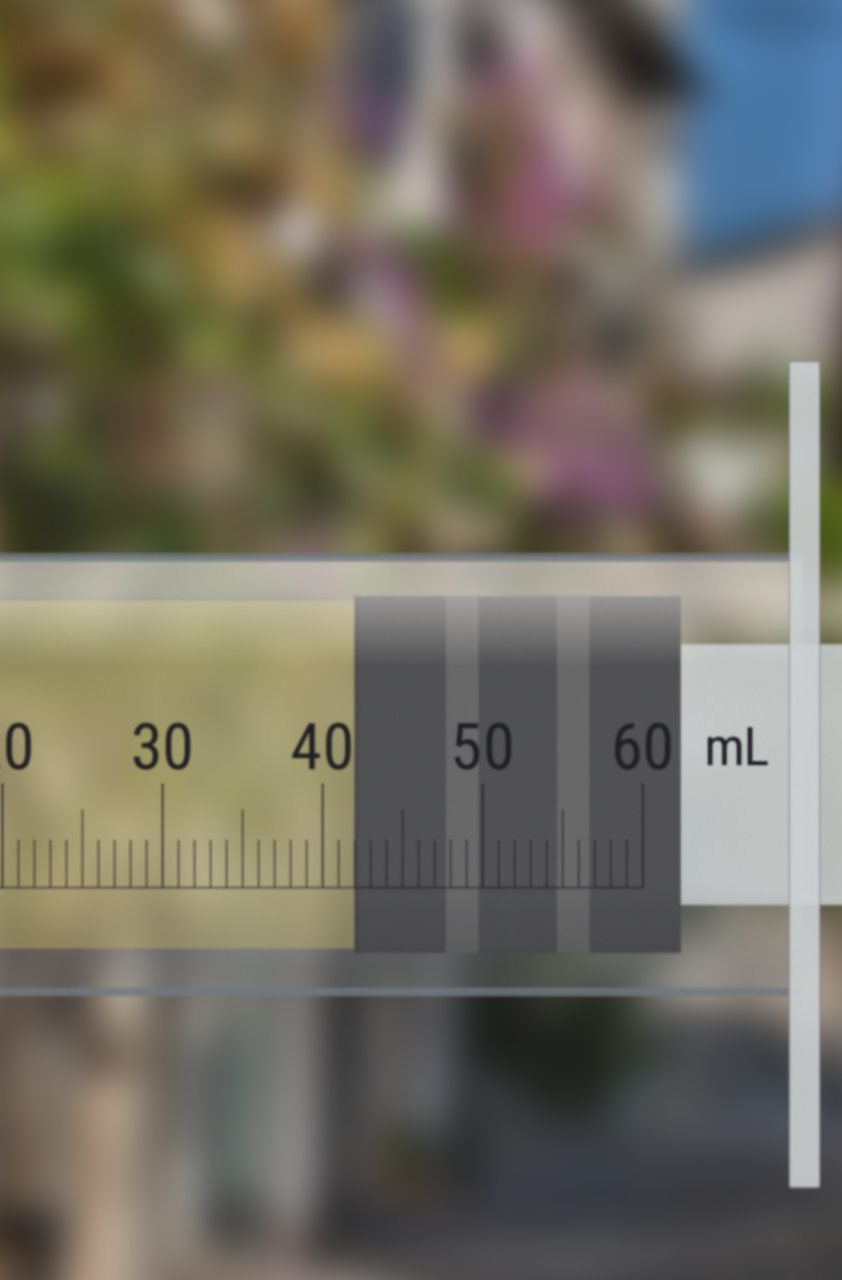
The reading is 42 mL
